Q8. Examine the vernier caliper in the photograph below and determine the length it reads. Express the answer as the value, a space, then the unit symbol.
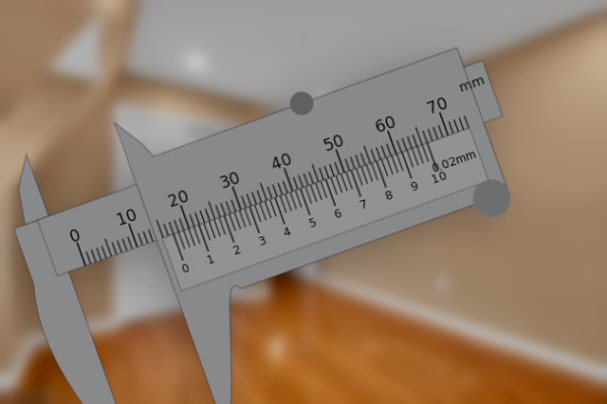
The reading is 17.0 mm
